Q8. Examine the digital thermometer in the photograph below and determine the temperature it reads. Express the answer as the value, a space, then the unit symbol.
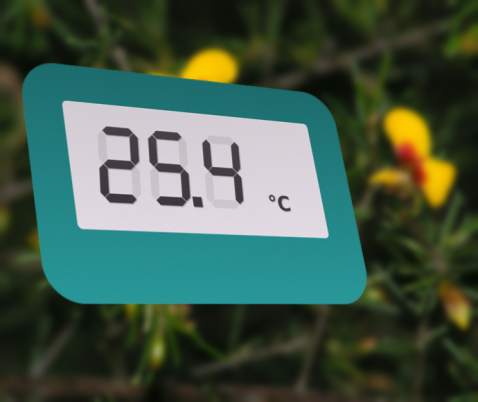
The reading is 25.4 °C
